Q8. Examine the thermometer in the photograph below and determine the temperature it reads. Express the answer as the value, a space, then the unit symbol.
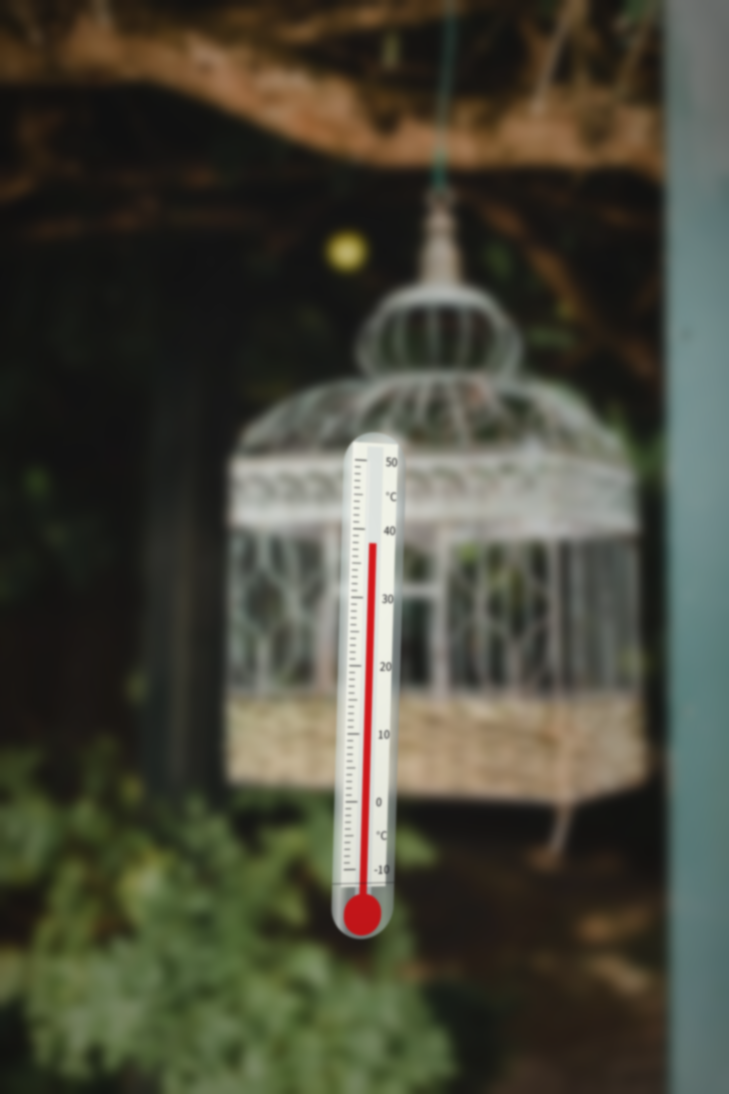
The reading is 38 °C
